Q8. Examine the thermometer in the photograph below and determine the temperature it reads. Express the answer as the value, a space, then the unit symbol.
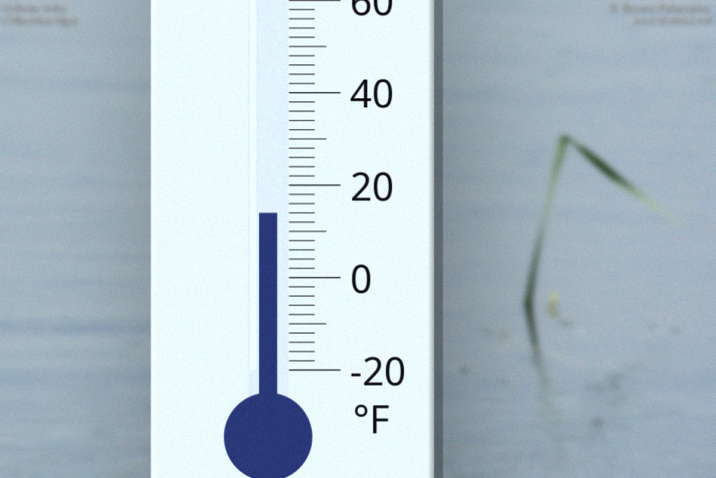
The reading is 14 °F
